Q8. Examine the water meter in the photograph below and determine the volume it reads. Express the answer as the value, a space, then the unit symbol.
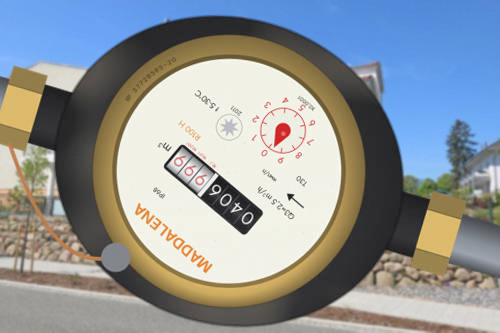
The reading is 406.9989 m³
